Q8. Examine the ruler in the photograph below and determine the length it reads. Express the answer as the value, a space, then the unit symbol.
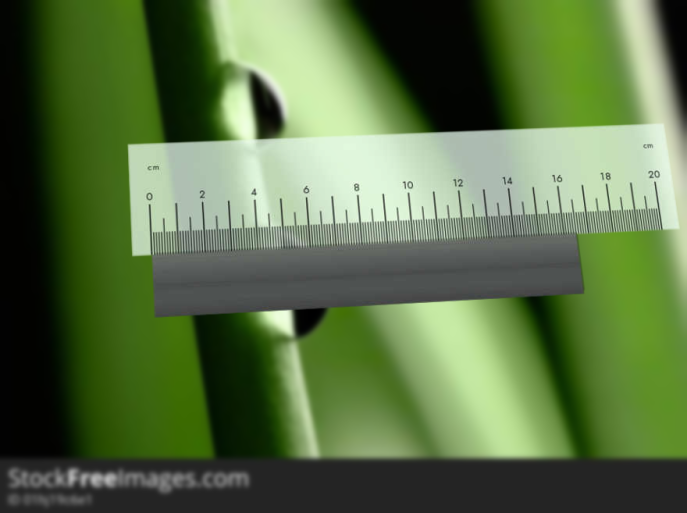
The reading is 16.5 cm
